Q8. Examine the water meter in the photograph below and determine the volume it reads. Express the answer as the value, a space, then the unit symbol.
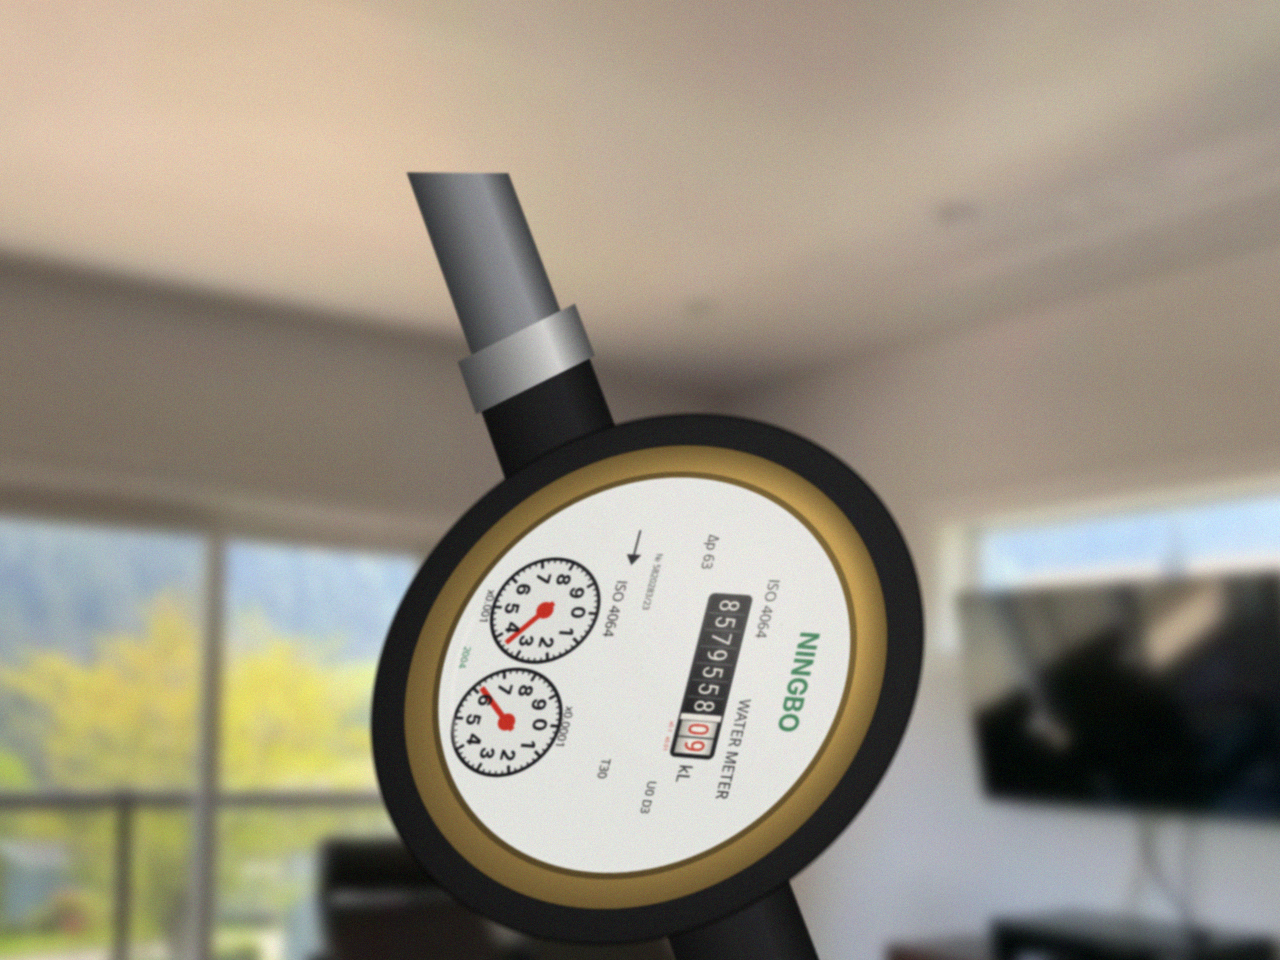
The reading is 8579558.0936 kL
